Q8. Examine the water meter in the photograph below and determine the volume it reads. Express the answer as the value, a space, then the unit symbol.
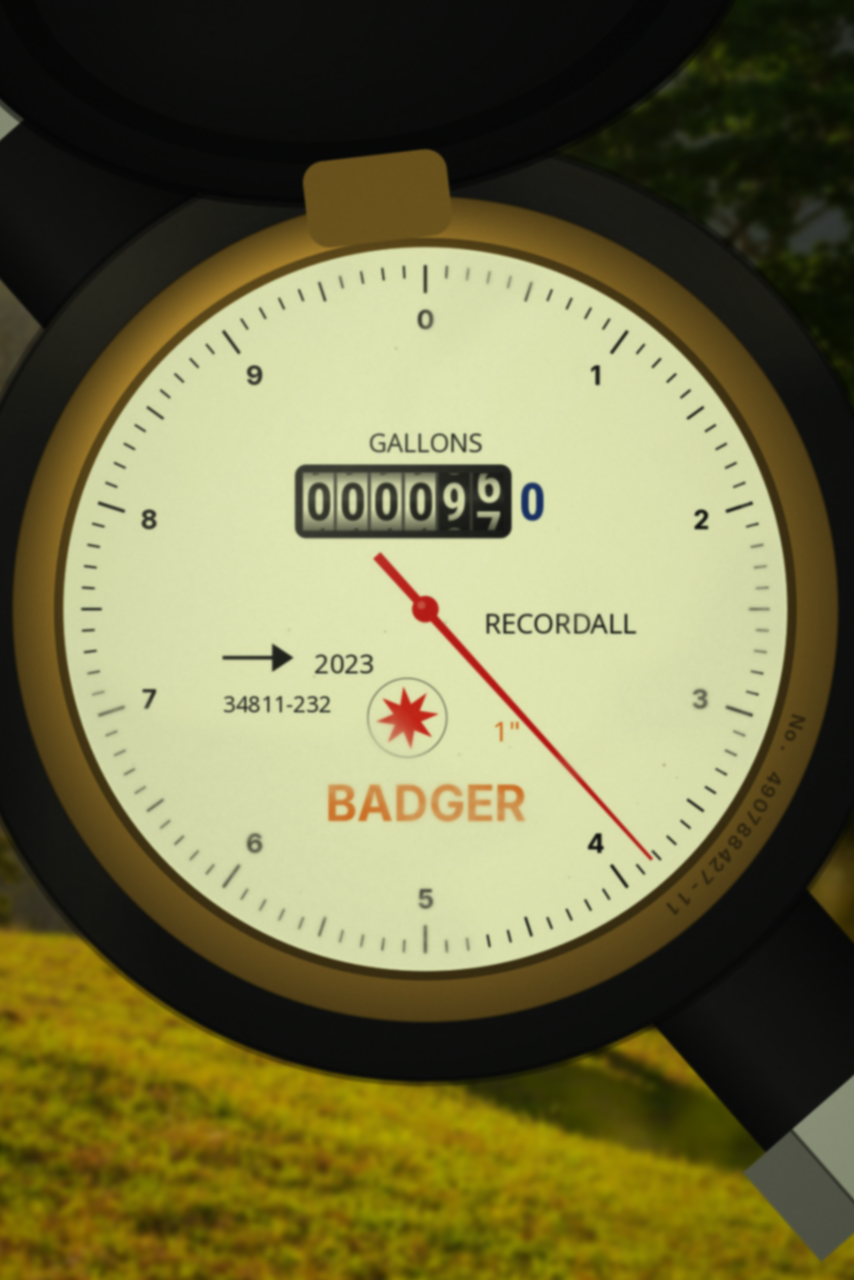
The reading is 963.8 gal
